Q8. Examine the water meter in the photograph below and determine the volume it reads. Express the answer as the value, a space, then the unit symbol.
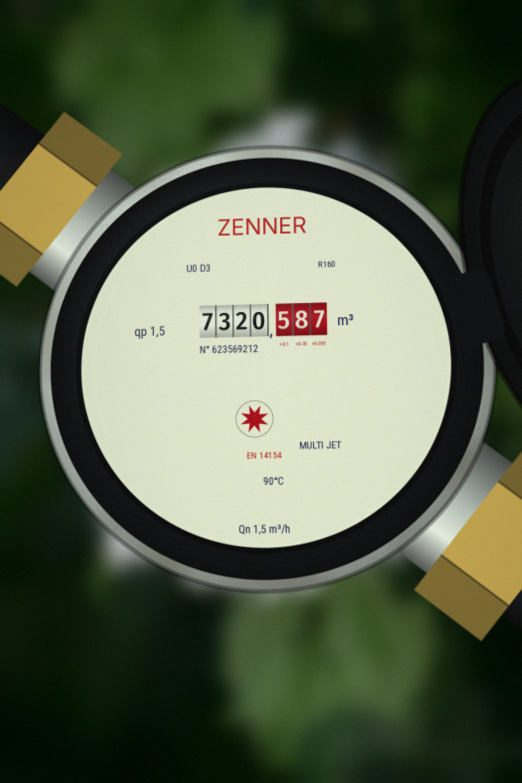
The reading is 7320.587 m³
